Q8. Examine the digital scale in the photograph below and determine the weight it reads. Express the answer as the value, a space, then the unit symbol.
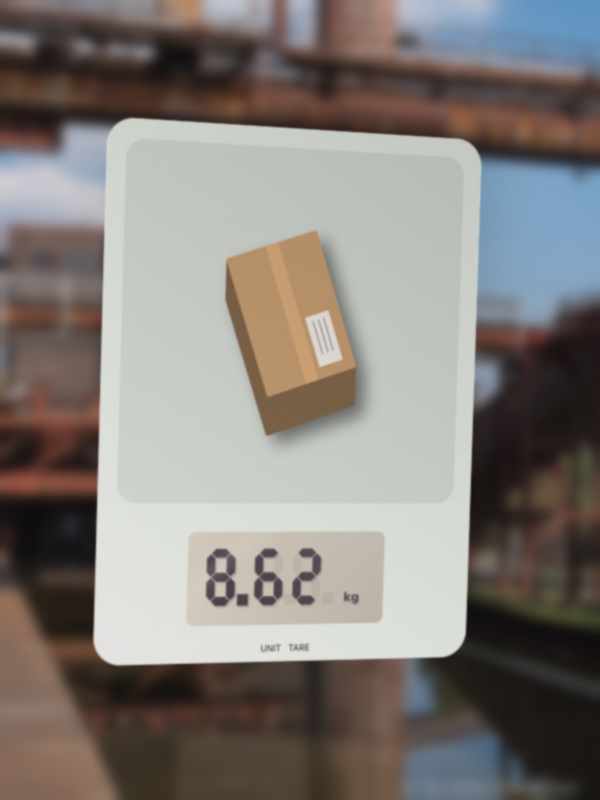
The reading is 8.62 kg
